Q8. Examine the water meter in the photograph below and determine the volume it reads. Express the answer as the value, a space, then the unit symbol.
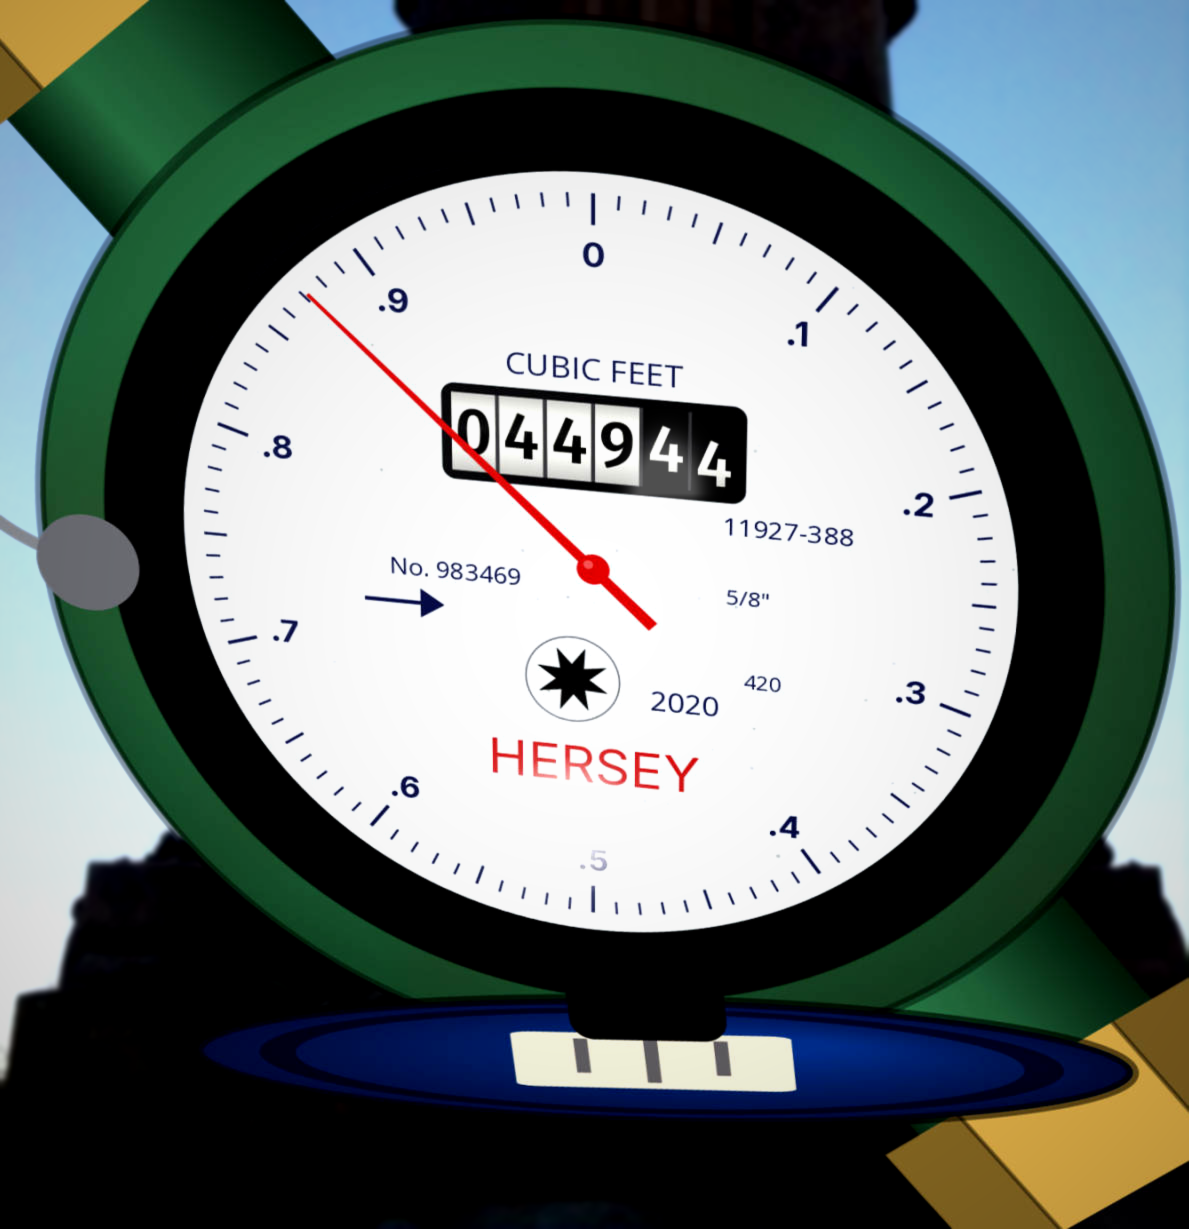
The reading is 44943.87 ft³
